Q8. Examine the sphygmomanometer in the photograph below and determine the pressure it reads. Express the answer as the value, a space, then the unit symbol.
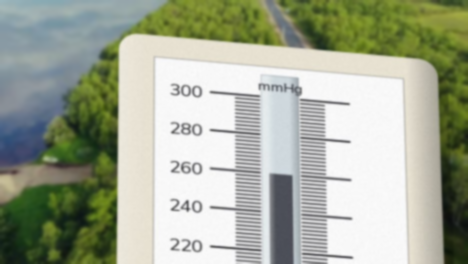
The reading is 260 mmHg
